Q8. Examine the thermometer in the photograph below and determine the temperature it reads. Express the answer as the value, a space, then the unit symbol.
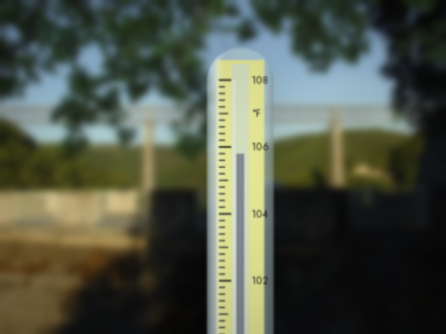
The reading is 105.8 °F
